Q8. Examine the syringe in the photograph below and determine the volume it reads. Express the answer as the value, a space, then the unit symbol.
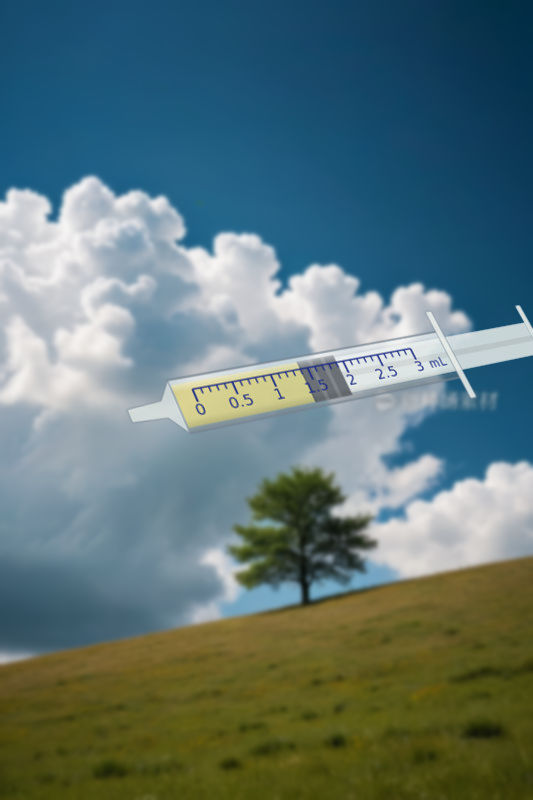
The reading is 1.4 mL
